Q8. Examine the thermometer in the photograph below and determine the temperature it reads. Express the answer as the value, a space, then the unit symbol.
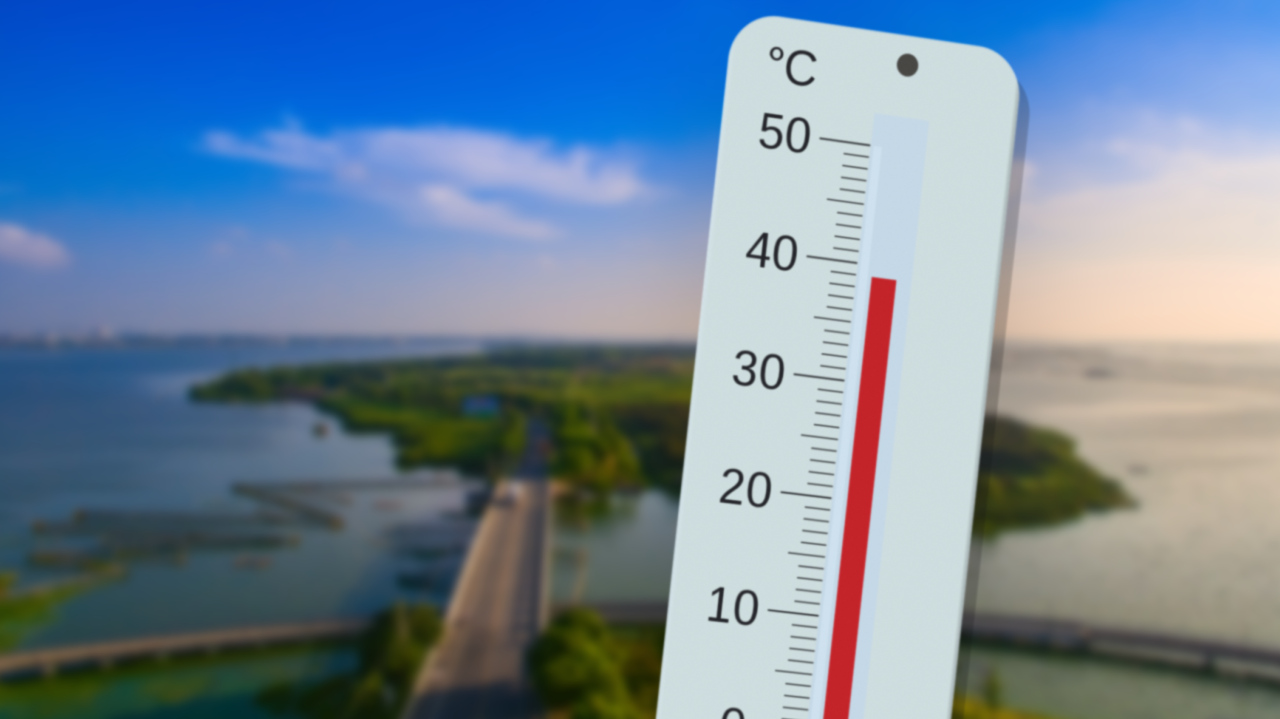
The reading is 39 °C
